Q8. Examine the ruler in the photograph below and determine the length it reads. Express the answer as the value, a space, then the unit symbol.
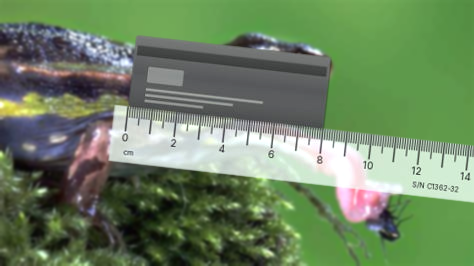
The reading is 8 cm
